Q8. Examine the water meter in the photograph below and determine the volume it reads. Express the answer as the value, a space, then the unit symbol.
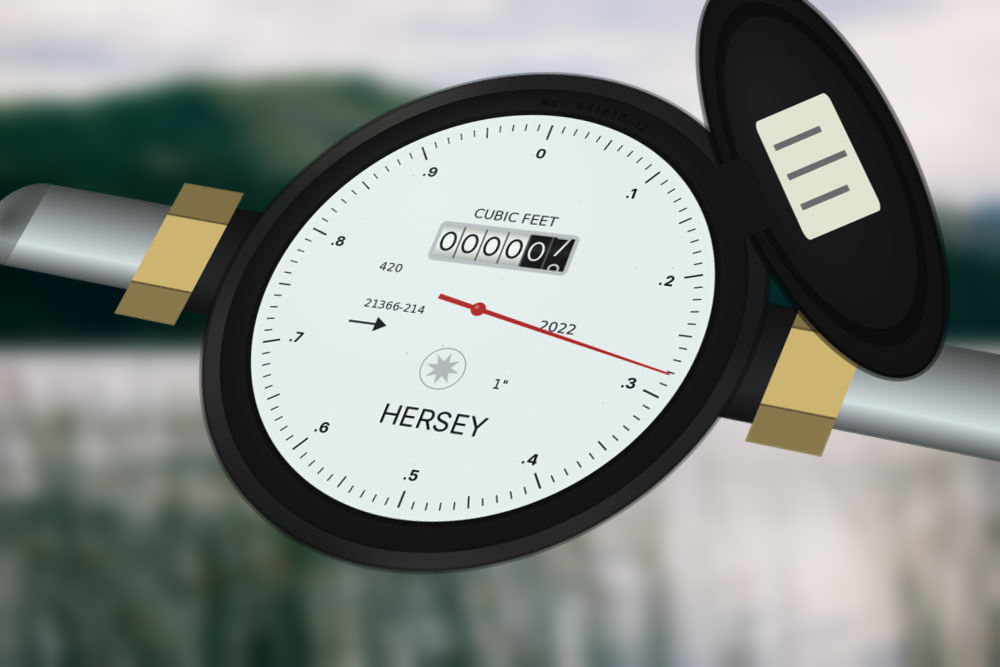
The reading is 7.28 ft³
